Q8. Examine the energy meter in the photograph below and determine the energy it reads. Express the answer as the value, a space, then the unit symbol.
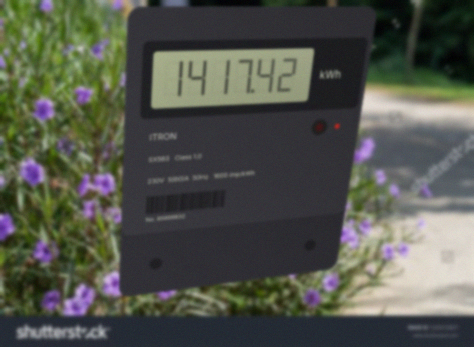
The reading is 1417.42 kWh
